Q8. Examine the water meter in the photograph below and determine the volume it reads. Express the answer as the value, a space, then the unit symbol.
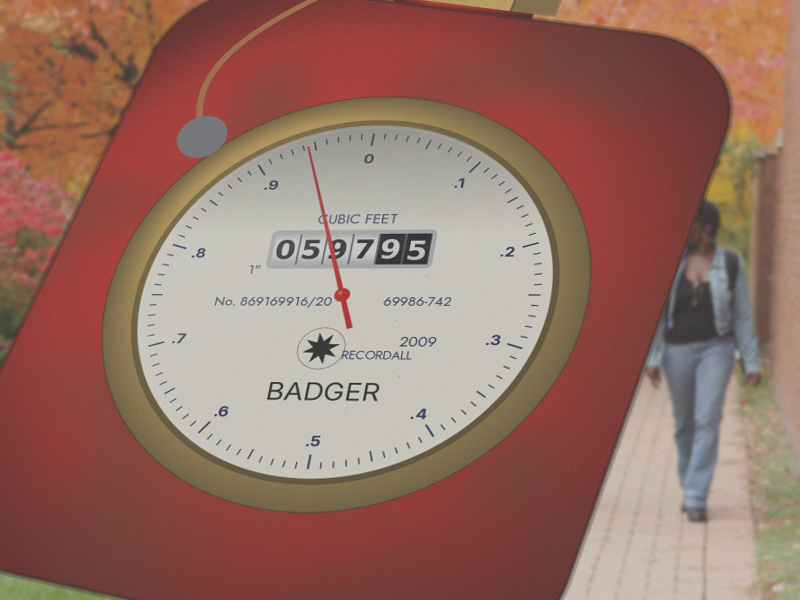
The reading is 59794.94 ft³
